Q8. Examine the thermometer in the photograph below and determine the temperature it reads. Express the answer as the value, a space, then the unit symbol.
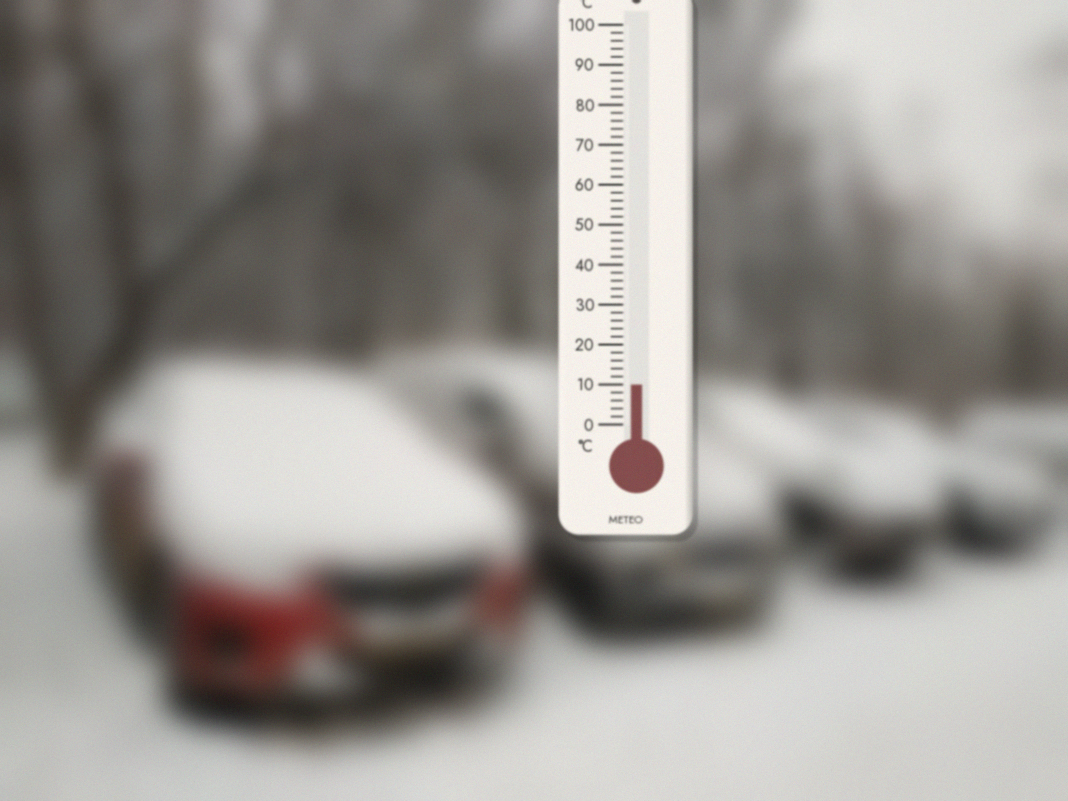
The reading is 10 °C
